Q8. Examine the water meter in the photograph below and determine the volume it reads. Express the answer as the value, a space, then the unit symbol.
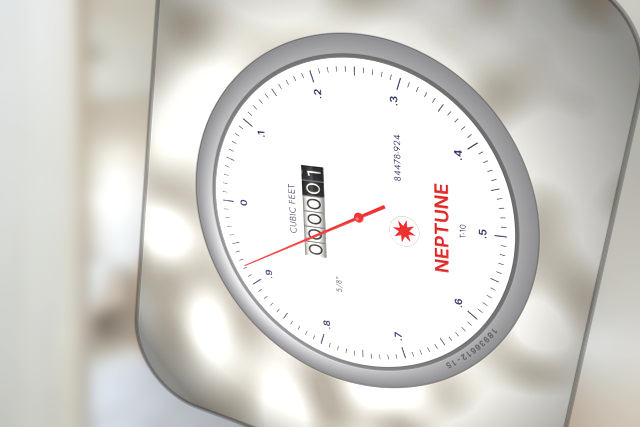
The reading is 0.92 ft³
